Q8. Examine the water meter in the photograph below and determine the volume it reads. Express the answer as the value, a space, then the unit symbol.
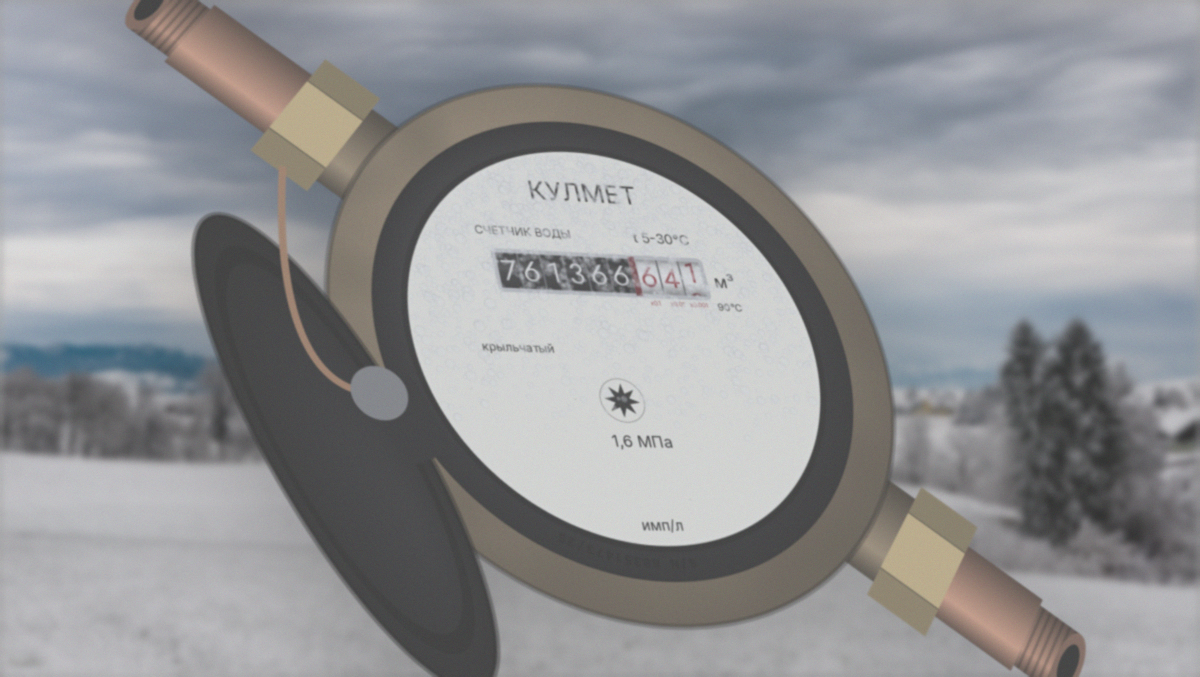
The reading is 761366.641 m³
